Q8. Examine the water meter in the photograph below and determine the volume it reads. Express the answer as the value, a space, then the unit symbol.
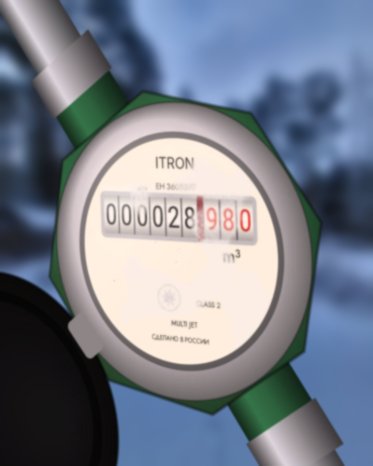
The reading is 28.980 m³
